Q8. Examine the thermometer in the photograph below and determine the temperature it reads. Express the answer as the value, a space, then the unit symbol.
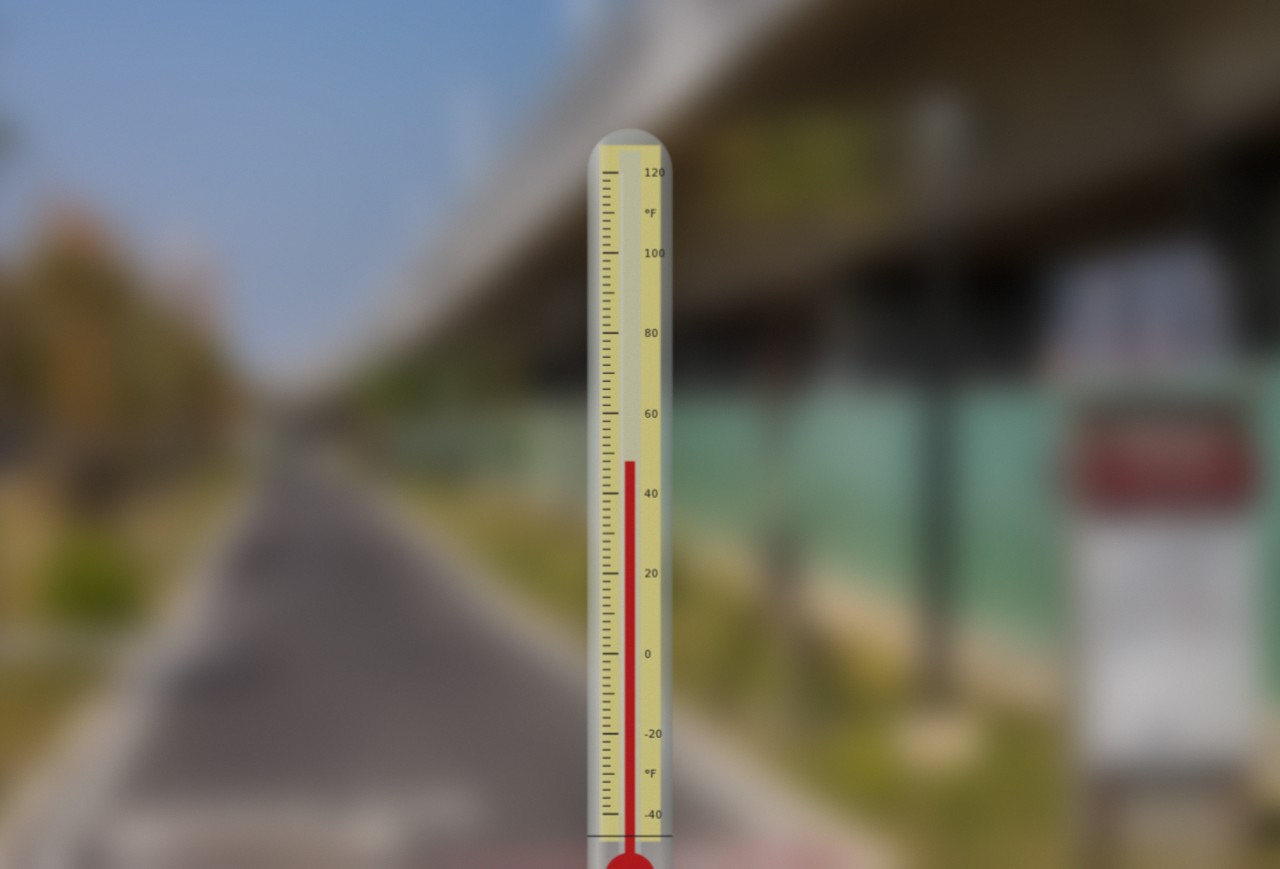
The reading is 48 °F
